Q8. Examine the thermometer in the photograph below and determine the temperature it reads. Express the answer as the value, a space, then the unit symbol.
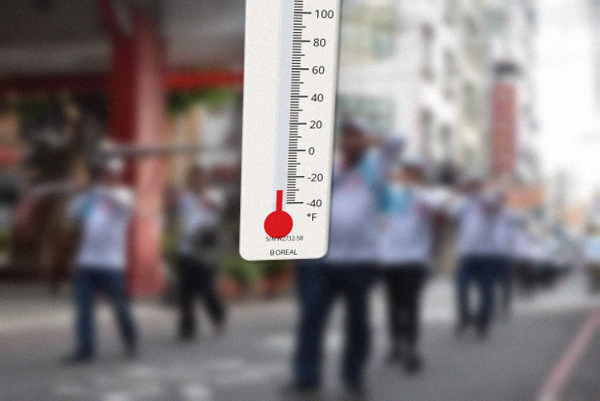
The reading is -30 °F
